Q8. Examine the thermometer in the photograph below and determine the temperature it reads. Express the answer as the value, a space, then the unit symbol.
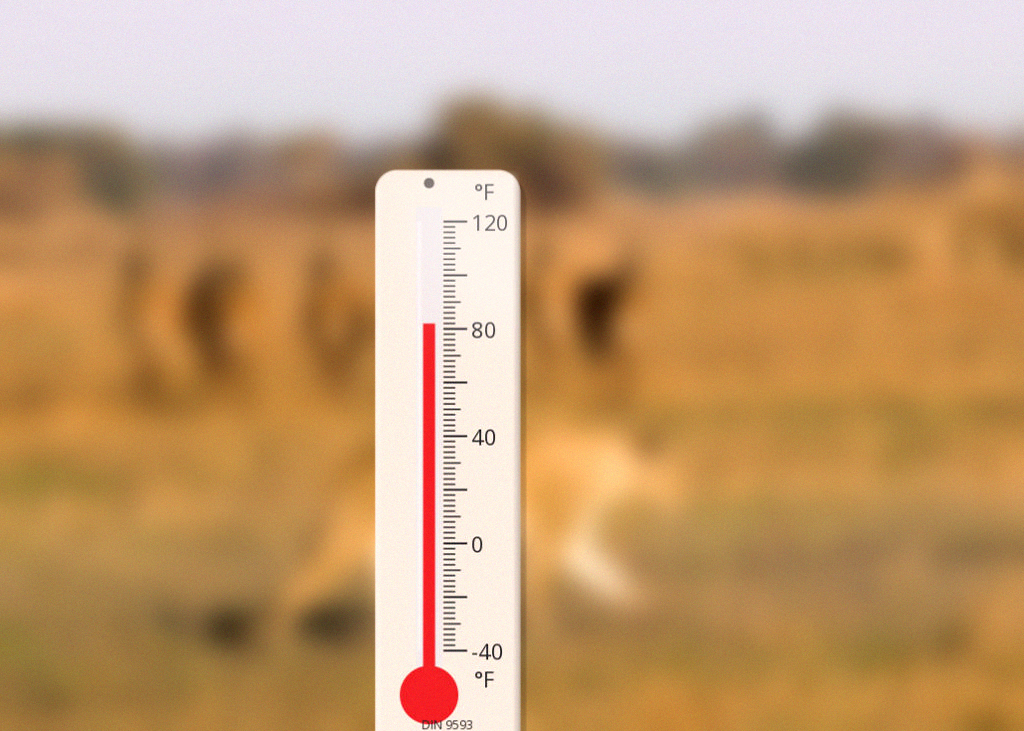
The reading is 82 °F
